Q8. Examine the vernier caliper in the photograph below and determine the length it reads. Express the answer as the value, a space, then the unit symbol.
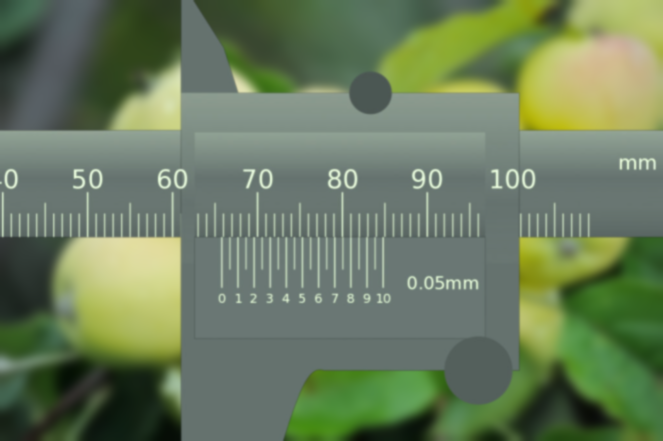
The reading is 65.8 mm
